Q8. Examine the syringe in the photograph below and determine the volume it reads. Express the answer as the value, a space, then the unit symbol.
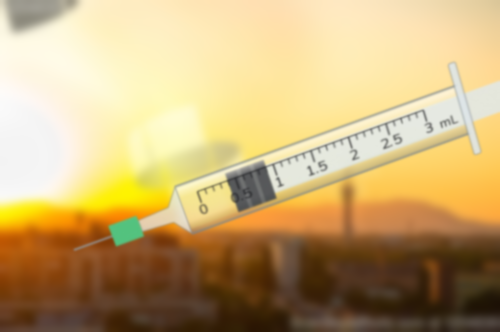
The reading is 0.4 mL
